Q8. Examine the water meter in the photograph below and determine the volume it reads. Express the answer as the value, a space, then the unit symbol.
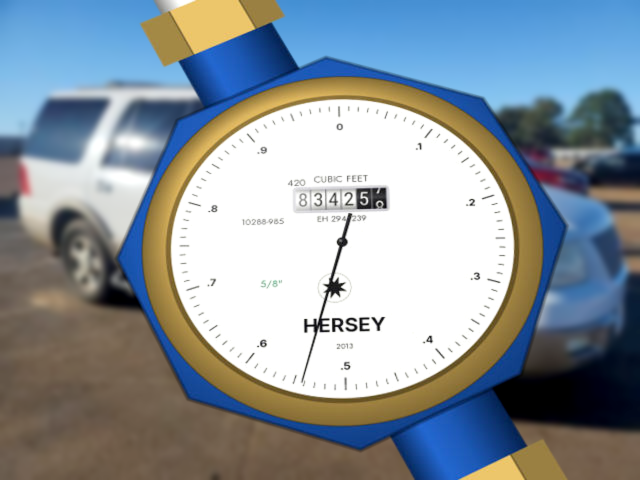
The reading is 834257.54 ft³
